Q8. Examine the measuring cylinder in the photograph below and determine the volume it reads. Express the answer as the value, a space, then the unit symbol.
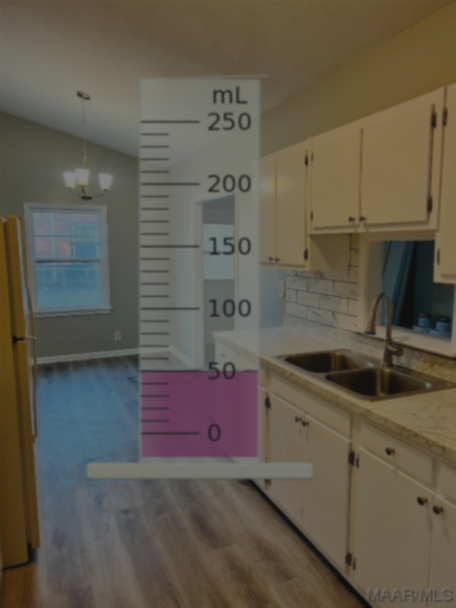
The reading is 50 mL
